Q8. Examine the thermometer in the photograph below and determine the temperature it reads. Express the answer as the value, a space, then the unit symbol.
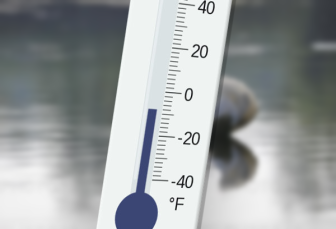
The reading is -8 °F
